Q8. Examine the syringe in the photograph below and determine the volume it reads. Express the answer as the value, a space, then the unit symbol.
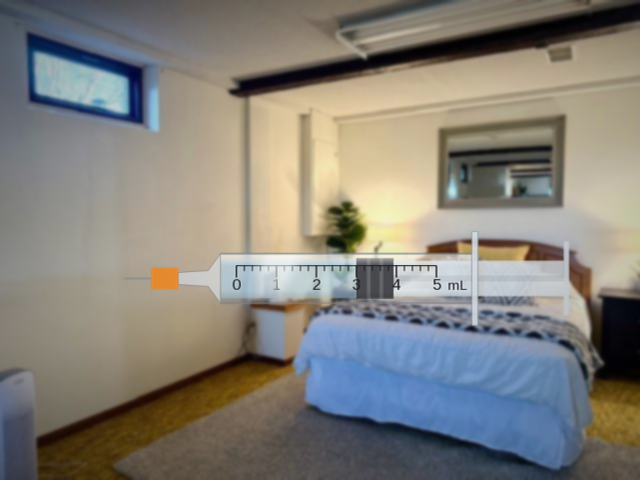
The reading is 3 mL
